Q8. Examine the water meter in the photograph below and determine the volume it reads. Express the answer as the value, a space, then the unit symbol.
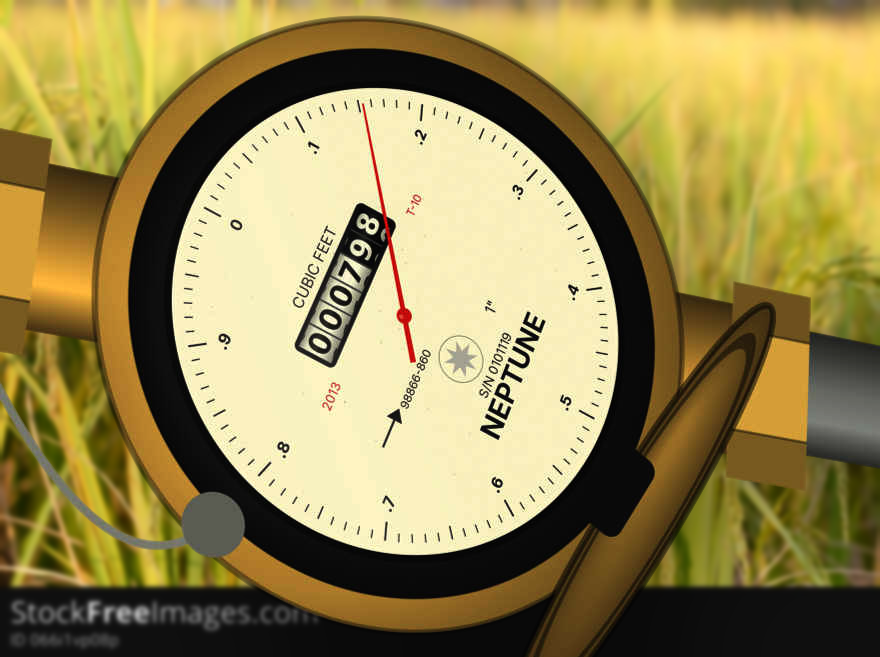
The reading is 798.15 ft³
